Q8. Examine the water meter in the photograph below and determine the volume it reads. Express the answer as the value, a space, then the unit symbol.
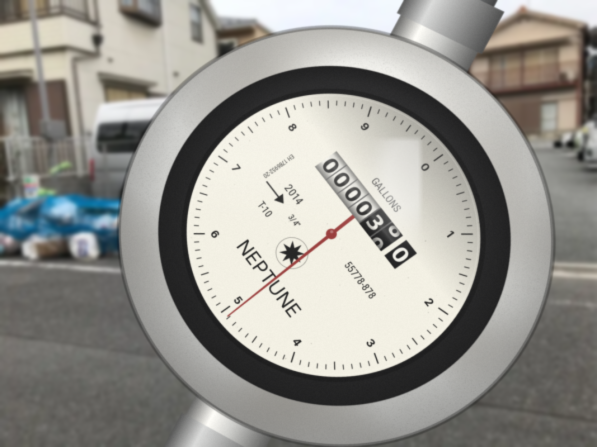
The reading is 384.9 gal
